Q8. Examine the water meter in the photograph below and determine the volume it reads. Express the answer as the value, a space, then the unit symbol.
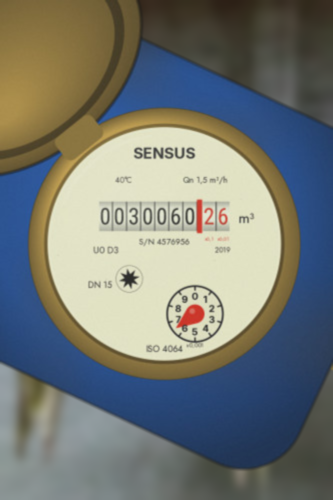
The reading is 30060.266 m³
